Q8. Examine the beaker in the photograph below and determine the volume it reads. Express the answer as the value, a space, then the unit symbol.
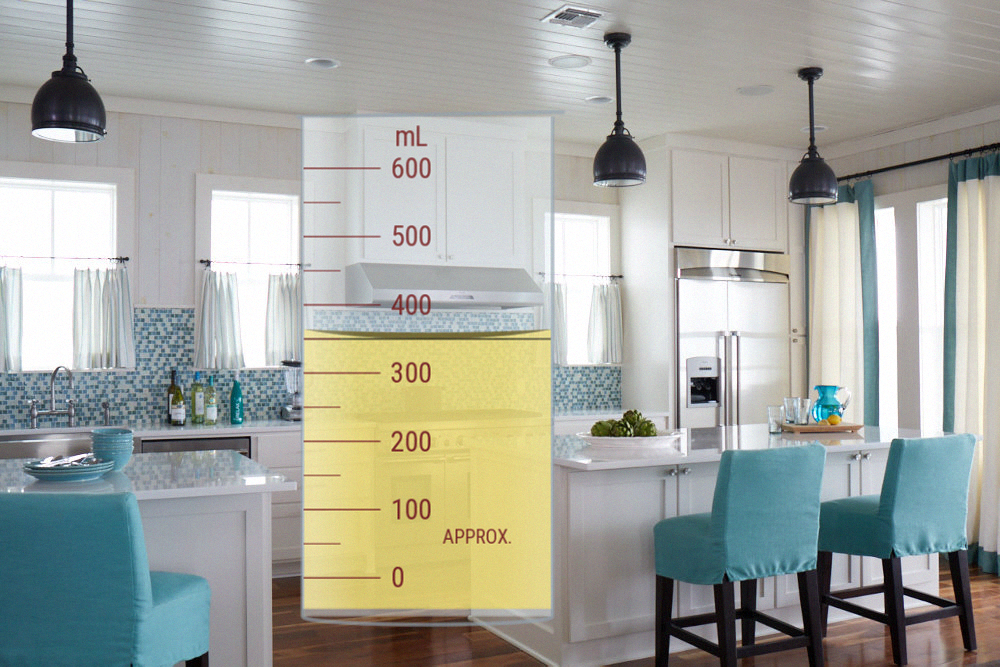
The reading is 350 mL
